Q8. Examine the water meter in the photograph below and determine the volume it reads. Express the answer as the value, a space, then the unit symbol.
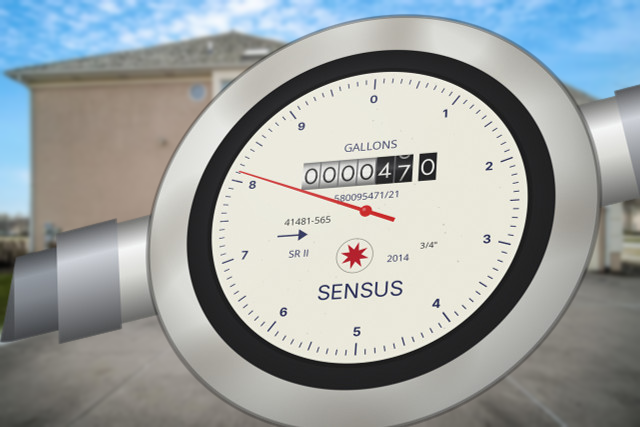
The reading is 468.1 gal
